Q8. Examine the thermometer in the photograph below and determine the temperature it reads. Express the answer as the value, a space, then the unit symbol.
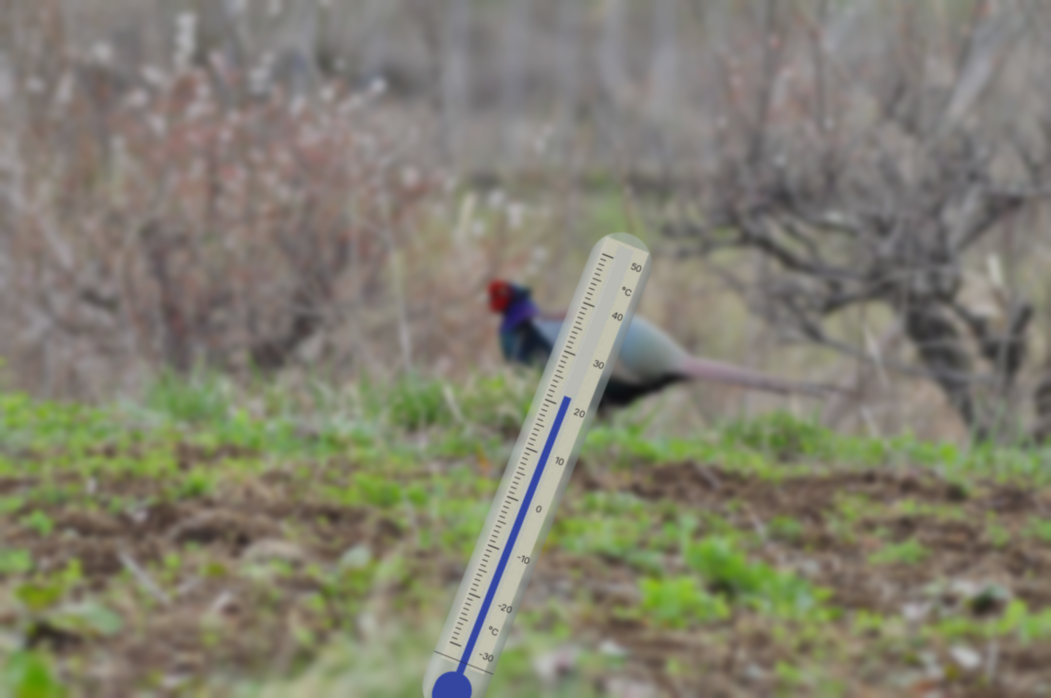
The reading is 22 °C
